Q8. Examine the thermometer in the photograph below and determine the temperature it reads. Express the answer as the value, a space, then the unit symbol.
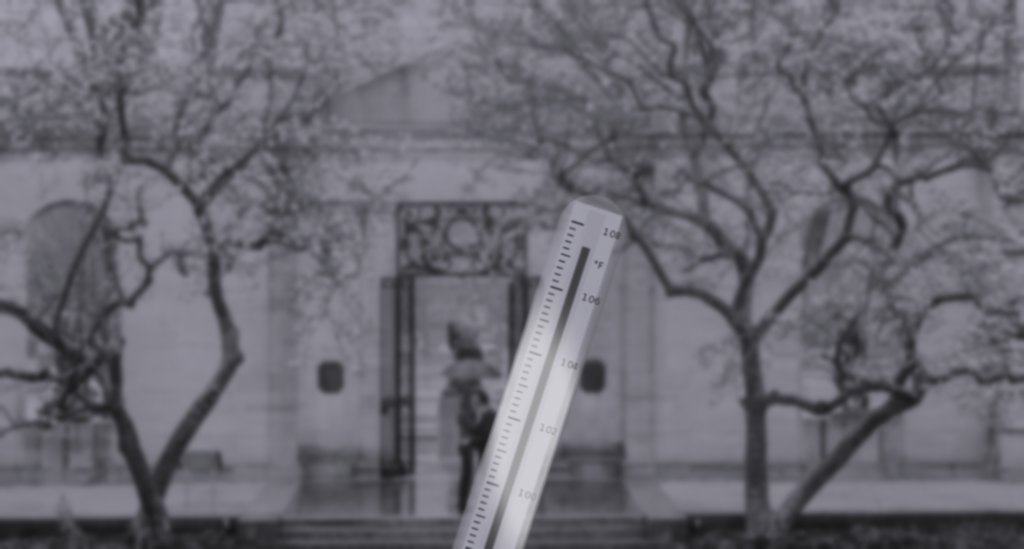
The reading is 107.4 °F
